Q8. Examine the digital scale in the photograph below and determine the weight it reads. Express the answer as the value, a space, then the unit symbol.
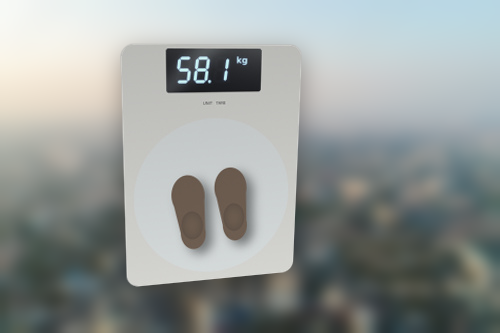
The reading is 58.1 kg
